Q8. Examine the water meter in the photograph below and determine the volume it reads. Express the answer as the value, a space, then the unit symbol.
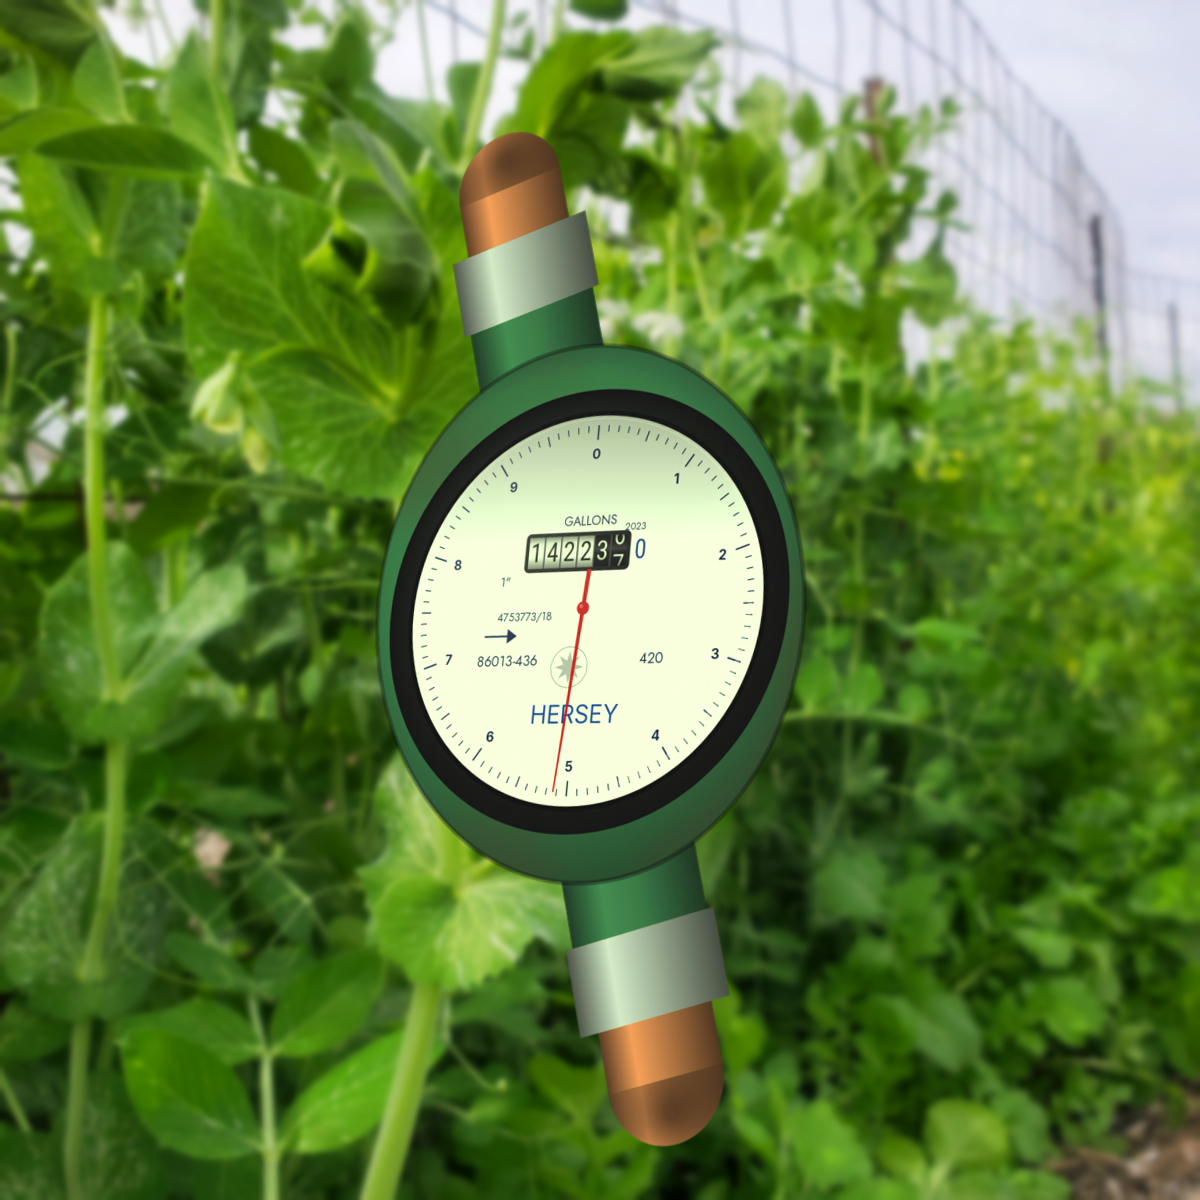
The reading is 1422365.1 gal
